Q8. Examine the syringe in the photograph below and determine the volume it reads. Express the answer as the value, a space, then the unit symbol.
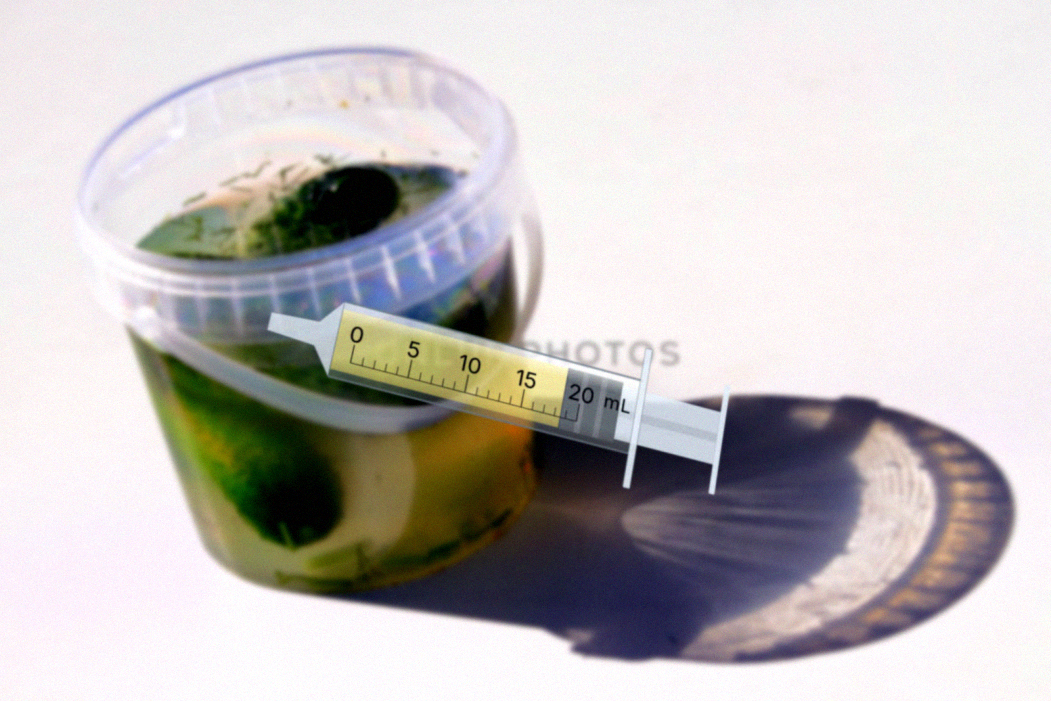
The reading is 18.5 mL
